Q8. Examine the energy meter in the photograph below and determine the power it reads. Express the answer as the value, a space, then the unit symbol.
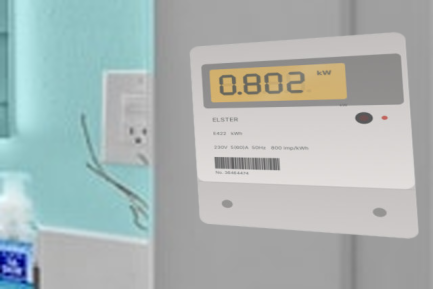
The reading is 0.802 kW
